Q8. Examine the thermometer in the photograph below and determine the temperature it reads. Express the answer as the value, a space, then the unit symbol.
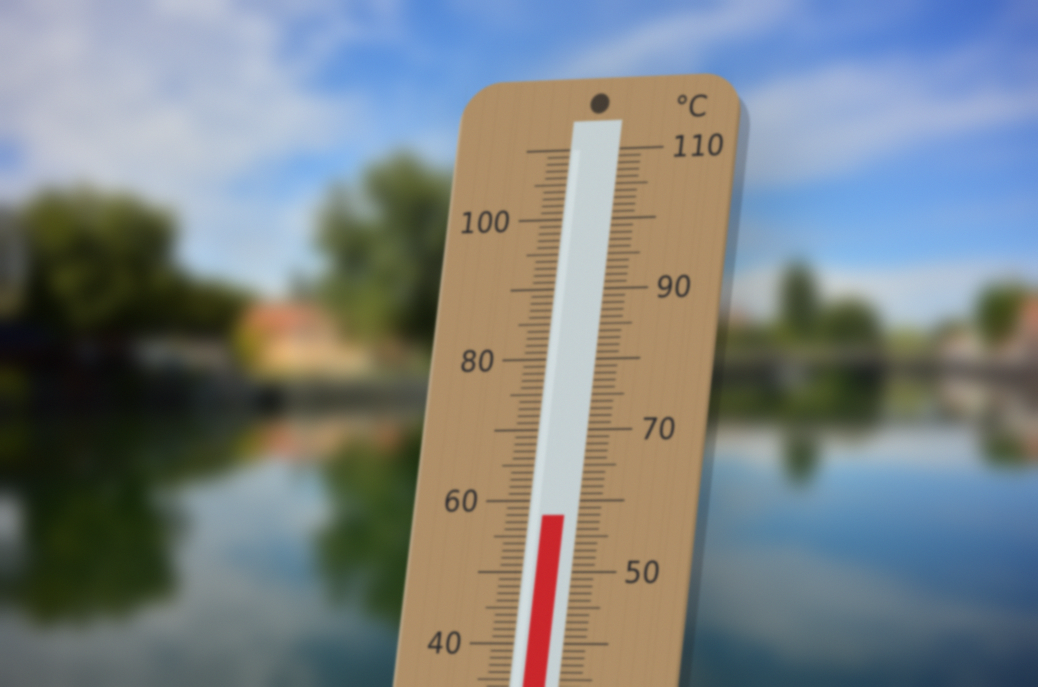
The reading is 58 °C
